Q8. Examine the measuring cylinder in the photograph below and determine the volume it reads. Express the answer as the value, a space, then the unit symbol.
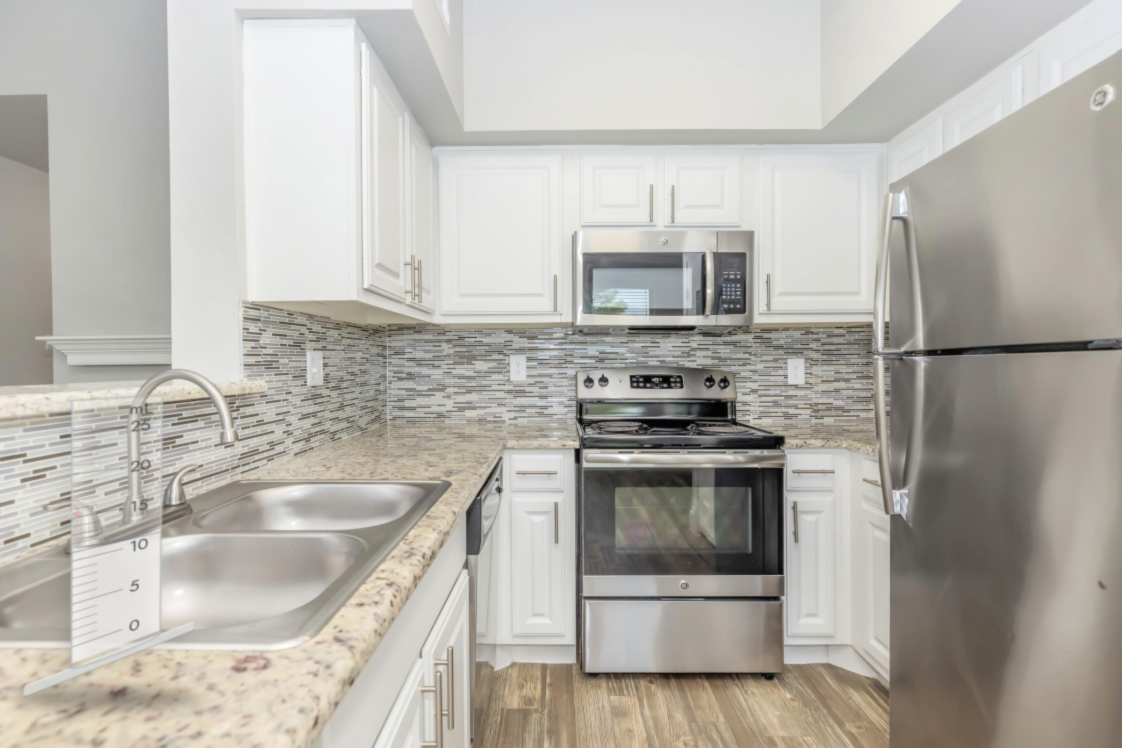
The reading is 11 mL
